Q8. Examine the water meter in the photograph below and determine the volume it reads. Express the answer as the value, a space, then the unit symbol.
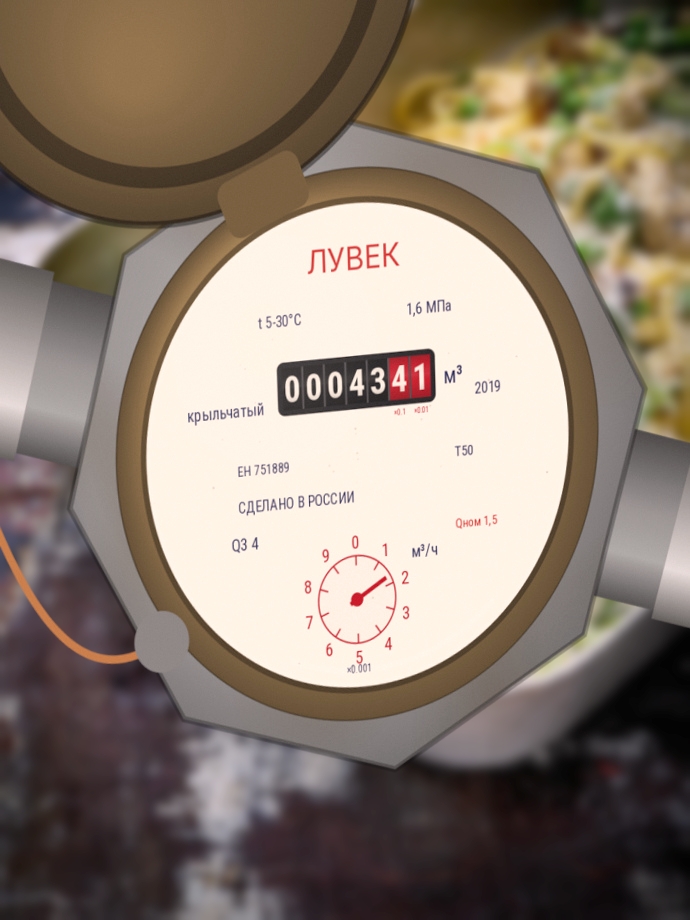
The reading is 43.411 m³
